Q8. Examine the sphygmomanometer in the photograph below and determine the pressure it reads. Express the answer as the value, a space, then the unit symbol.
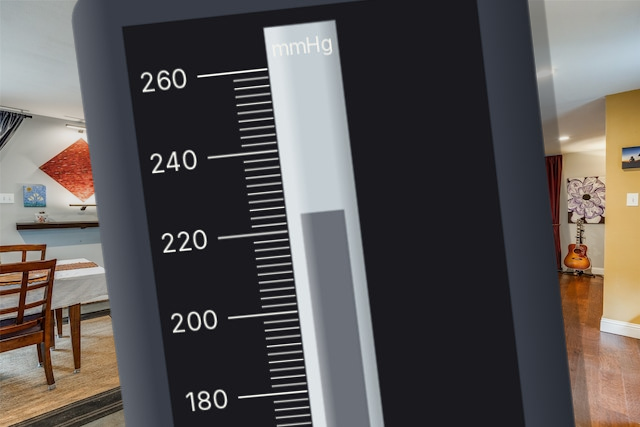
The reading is 224 mmHg
